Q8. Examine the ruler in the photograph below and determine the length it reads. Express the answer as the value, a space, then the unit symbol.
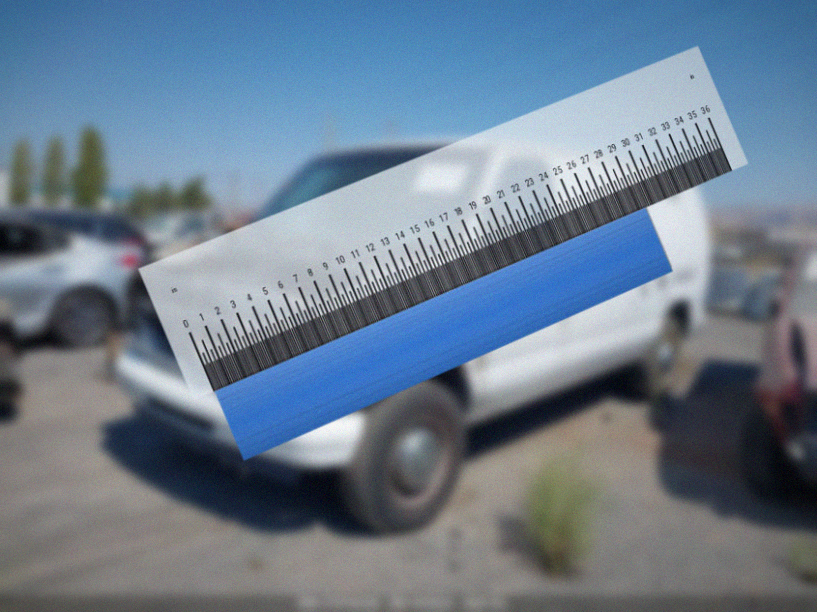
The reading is 29.5 in
